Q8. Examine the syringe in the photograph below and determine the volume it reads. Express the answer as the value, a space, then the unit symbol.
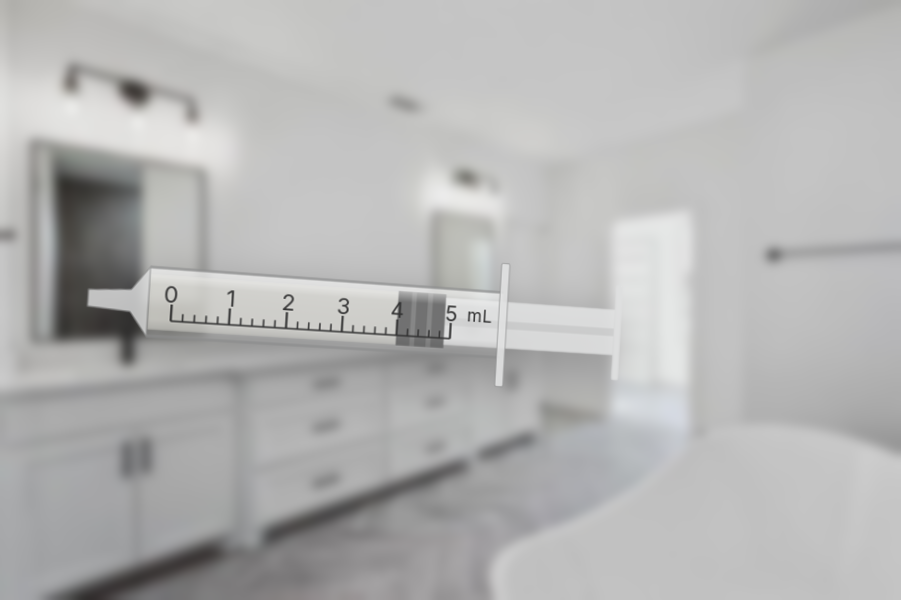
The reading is 4 mL
